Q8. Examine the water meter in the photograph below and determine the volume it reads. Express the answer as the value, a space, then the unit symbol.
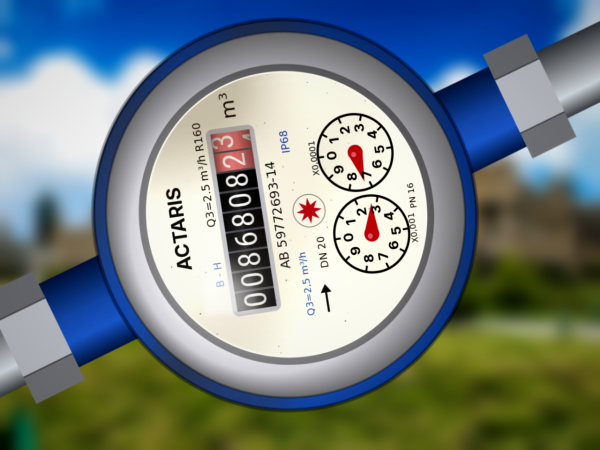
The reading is 86808.2327 m³
